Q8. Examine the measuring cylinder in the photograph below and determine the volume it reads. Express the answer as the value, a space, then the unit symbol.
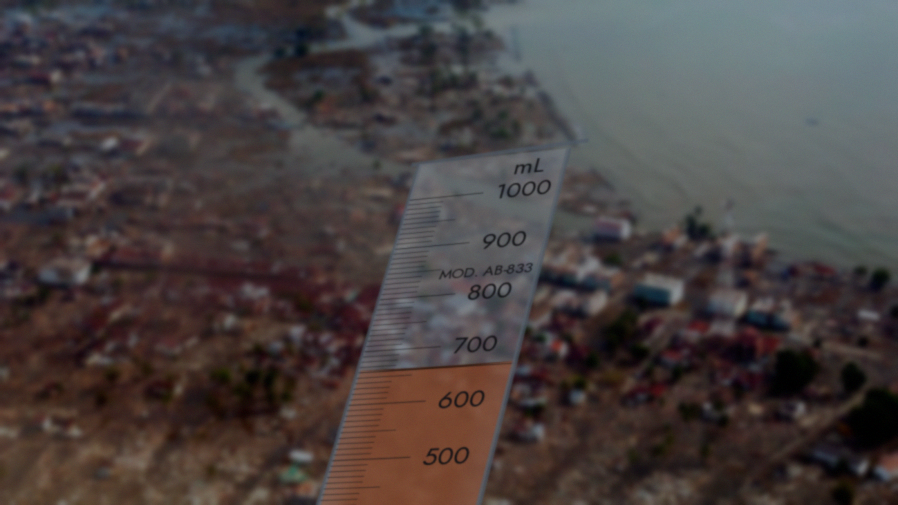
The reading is 660 mL
